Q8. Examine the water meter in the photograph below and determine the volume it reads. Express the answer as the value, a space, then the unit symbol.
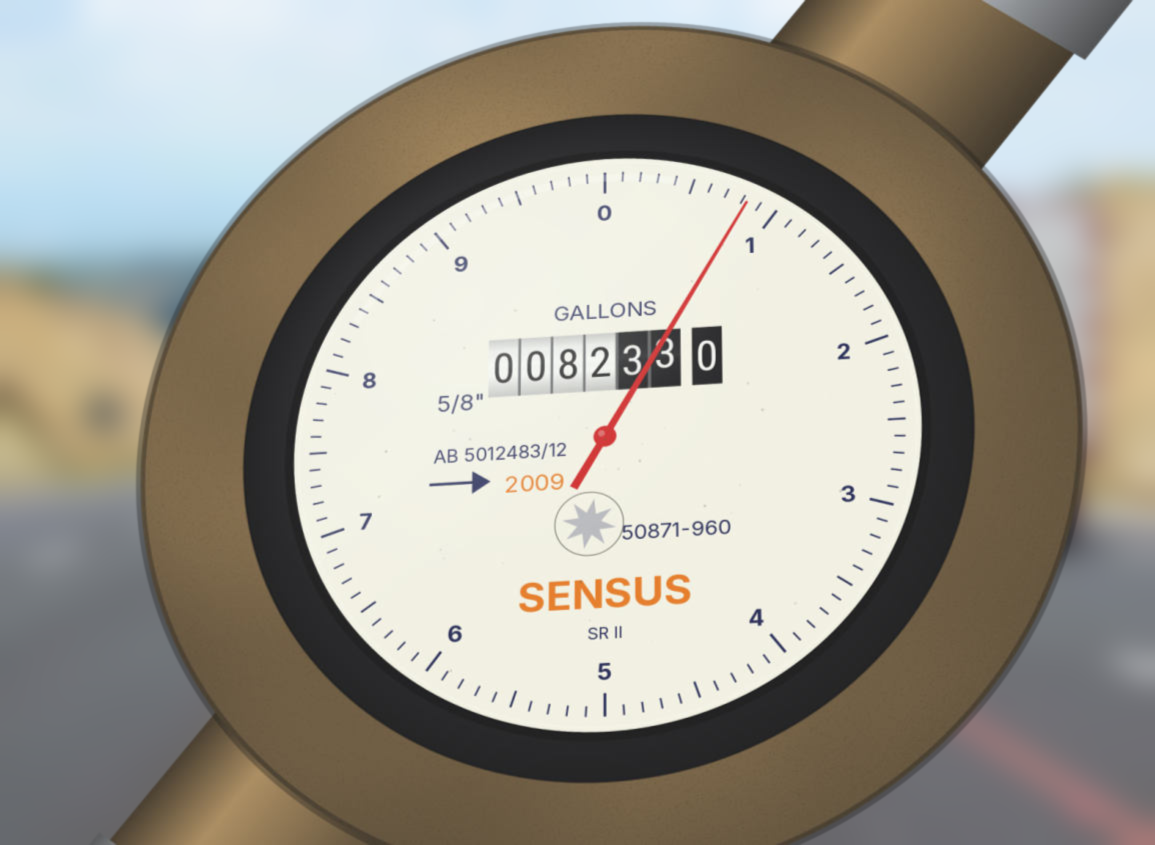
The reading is 82330.8 gal
